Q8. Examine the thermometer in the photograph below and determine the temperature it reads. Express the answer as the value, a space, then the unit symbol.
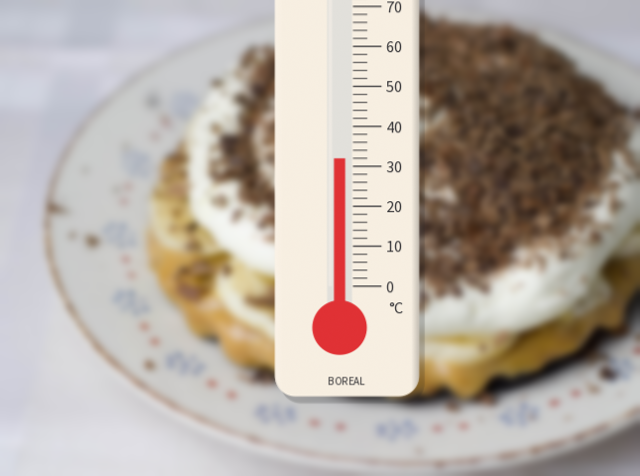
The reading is 32 °C
